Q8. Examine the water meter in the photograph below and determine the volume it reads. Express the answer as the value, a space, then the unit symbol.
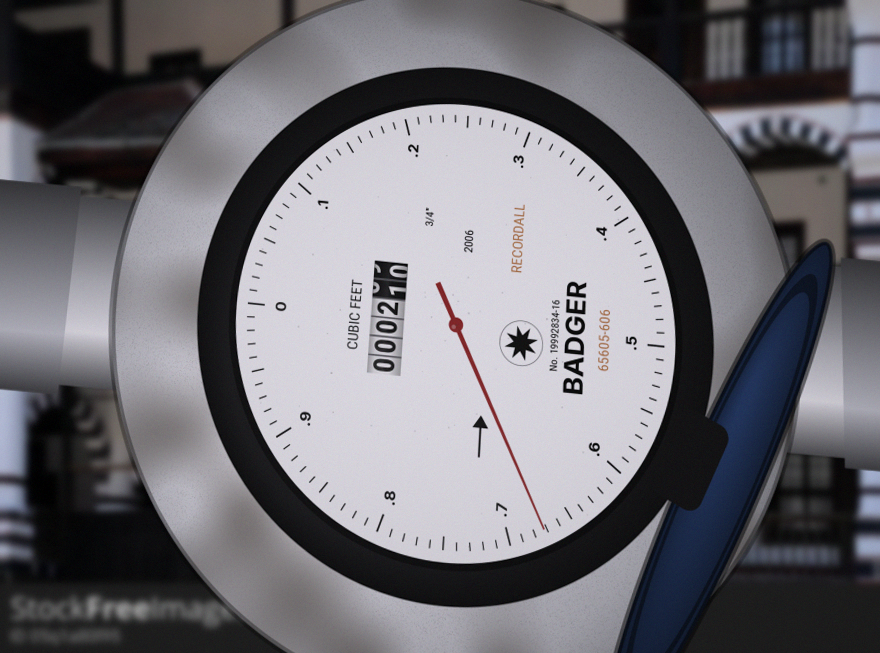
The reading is 209.67 ft³
